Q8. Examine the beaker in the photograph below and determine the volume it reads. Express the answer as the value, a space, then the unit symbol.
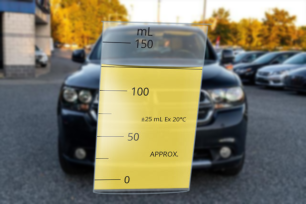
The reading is 125 mL
